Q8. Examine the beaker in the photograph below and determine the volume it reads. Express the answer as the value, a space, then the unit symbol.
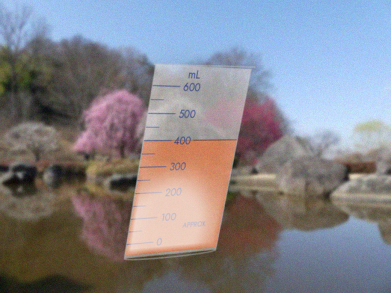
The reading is 400 mL
